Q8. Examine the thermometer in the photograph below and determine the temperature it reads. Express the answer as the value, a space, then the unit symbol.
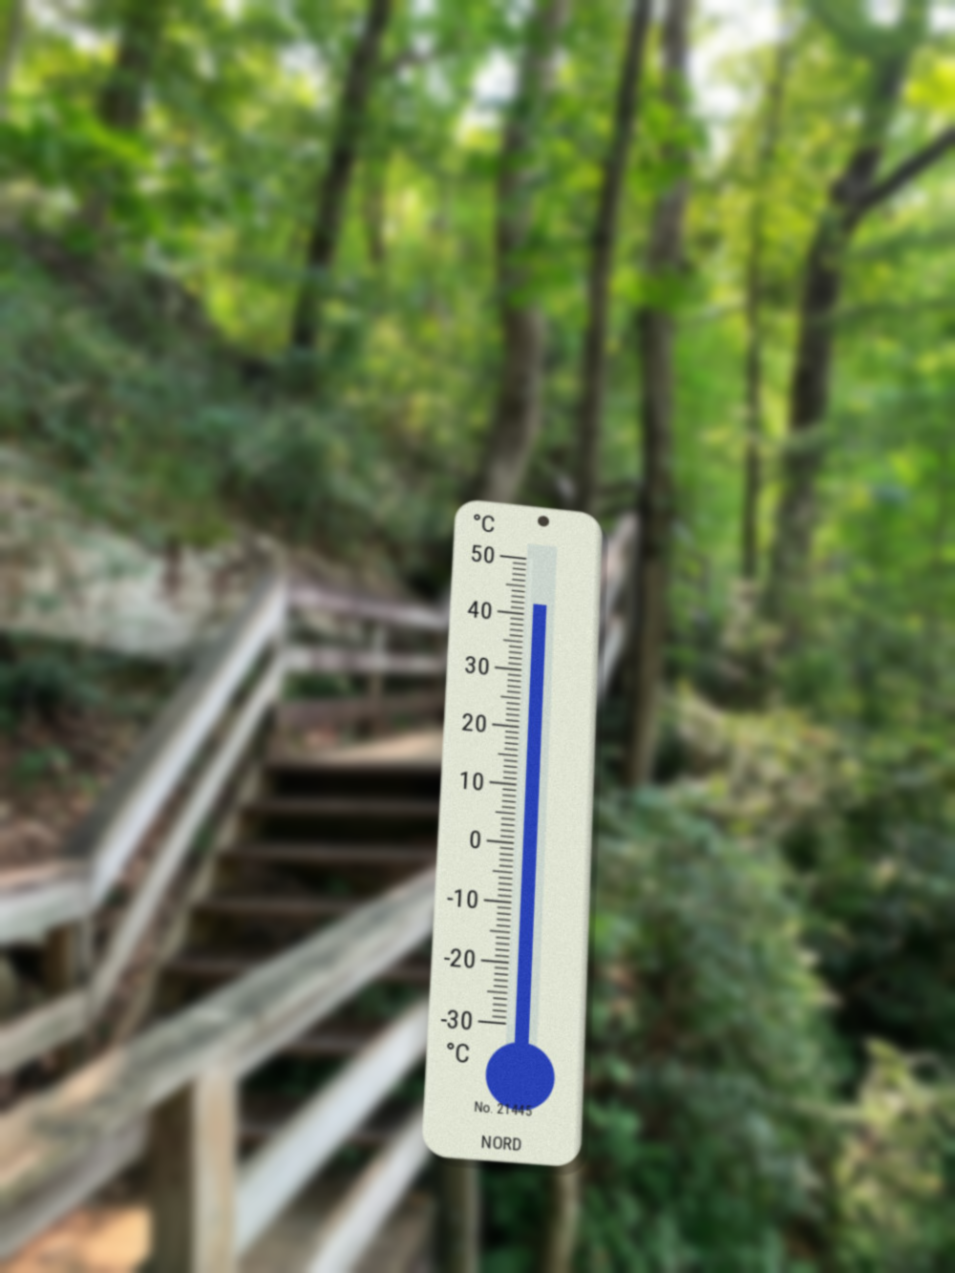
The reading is 42 °C
